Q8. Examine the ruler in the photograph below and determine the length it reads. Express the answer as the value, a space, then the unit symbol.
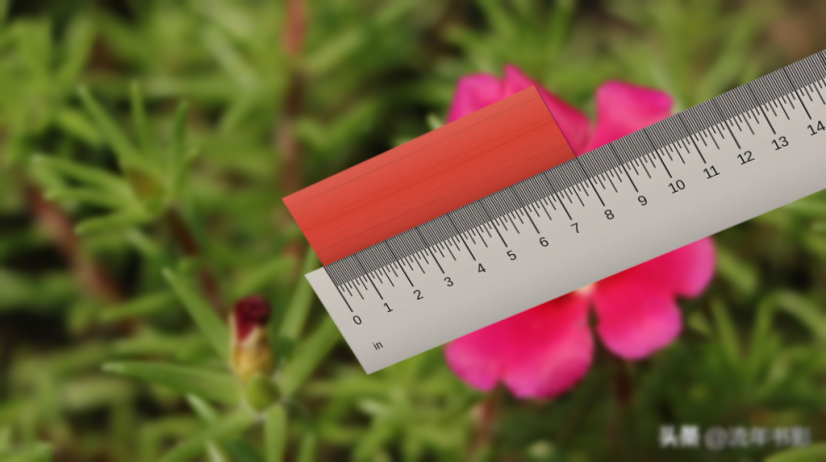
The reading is 8 in
